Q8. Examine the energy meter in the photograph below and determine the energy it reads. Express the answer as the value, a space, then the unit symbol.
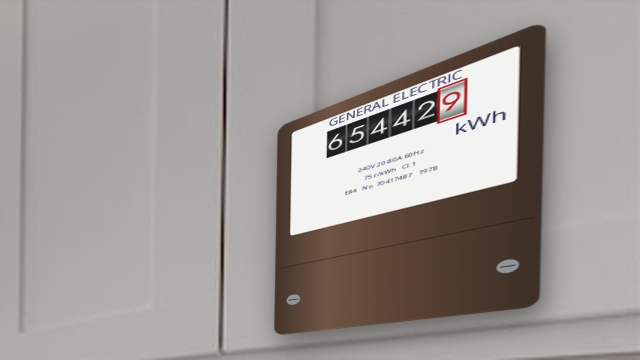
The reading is 65442.9 kWh
